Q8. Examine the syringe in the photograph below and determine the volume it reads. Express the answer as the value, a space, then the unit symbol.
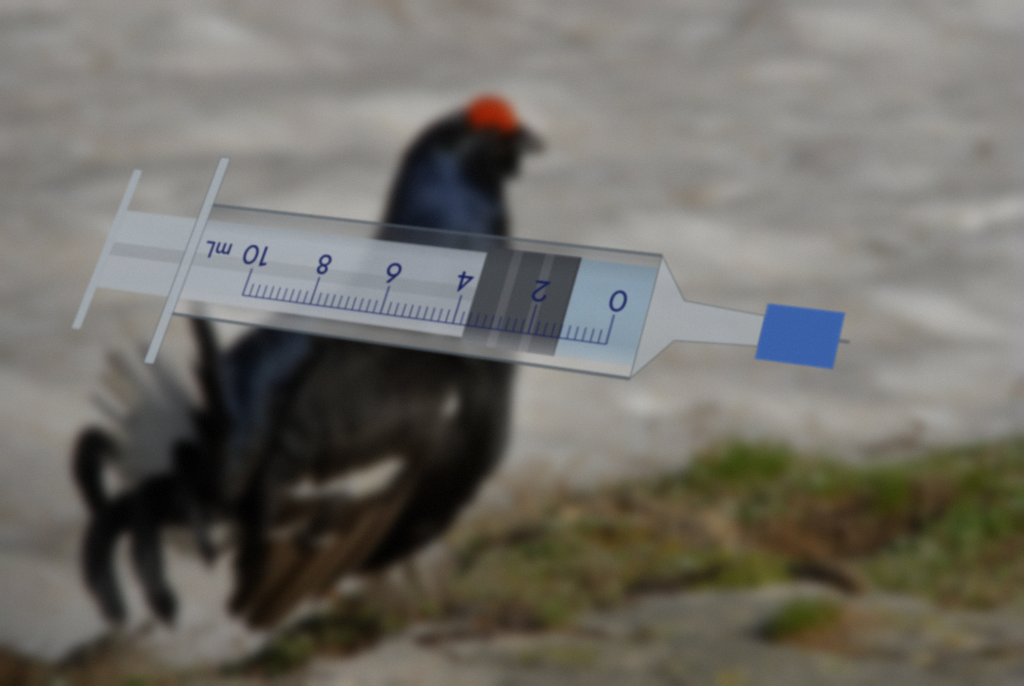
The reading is 1.2 mL
